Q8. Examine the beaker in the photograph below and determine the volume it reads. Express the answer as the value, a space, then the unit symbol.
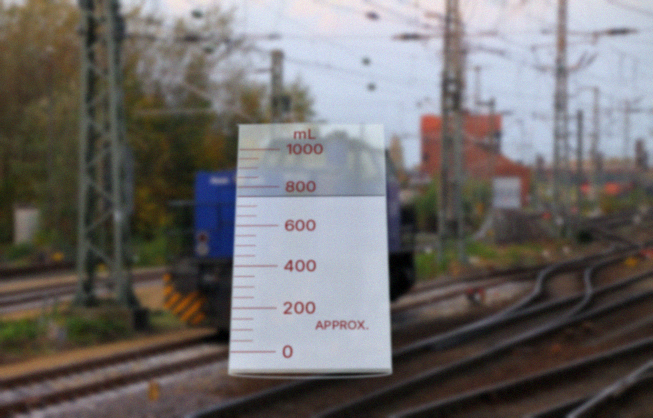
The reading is 750 mL
